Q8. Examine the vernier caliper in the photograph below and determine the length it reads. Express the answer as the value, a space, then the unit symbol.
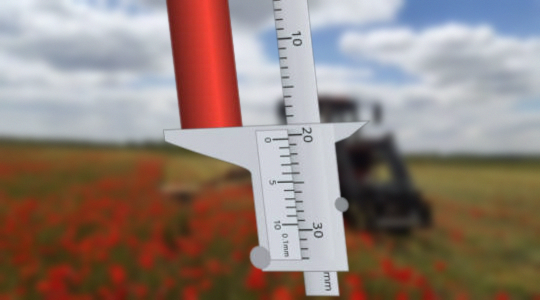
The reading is 20.4 mm
